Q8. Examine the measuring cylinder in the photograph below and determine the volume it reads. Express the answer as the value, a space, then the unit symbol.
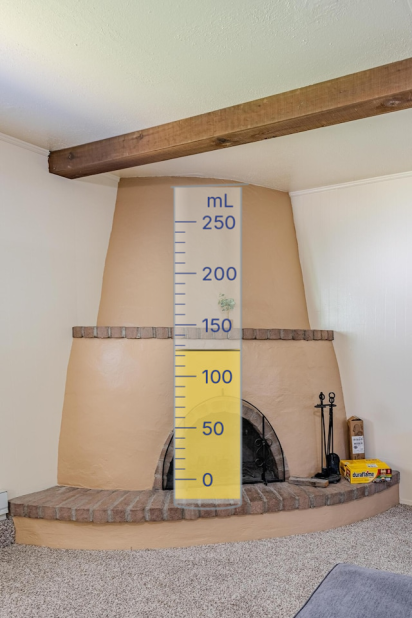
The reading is 125 mL
